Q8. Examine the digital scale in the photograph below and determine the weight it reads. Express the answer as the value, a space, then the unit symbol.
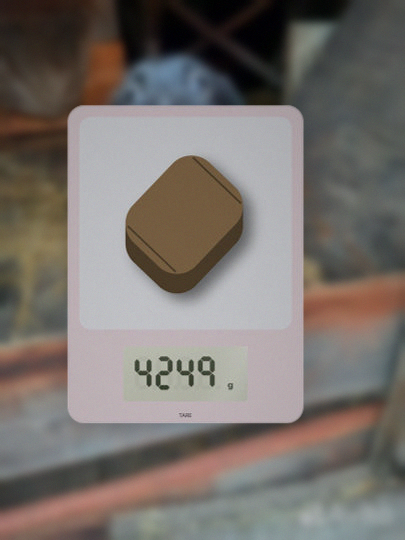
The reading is 4249 g
